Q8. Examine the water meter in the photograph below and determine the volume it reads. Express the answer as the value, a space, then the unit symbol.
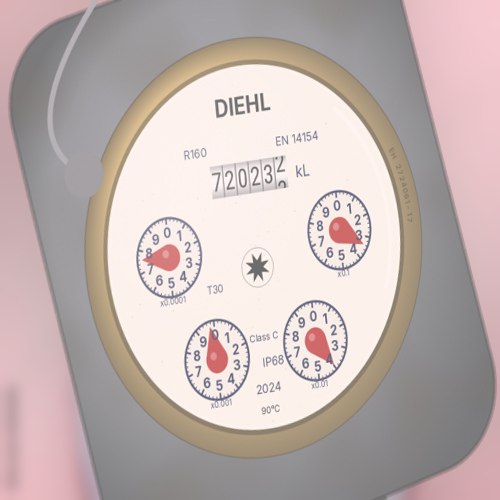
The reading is 720232.3397 kL
